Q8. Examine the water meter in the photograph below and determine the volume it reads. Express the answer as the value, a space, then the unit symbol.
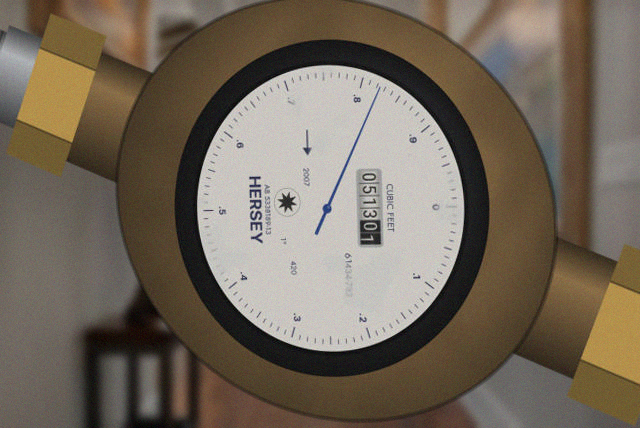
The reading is 51300.82 ft³
